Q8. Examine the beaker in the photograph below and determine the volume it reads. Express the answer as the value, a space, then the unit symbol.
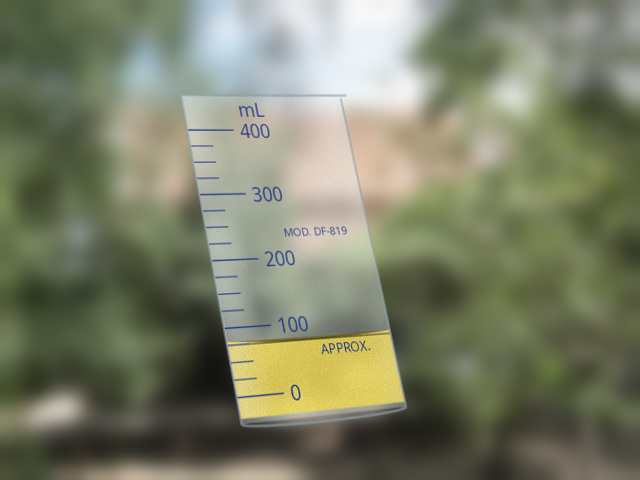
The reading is 75 mL
